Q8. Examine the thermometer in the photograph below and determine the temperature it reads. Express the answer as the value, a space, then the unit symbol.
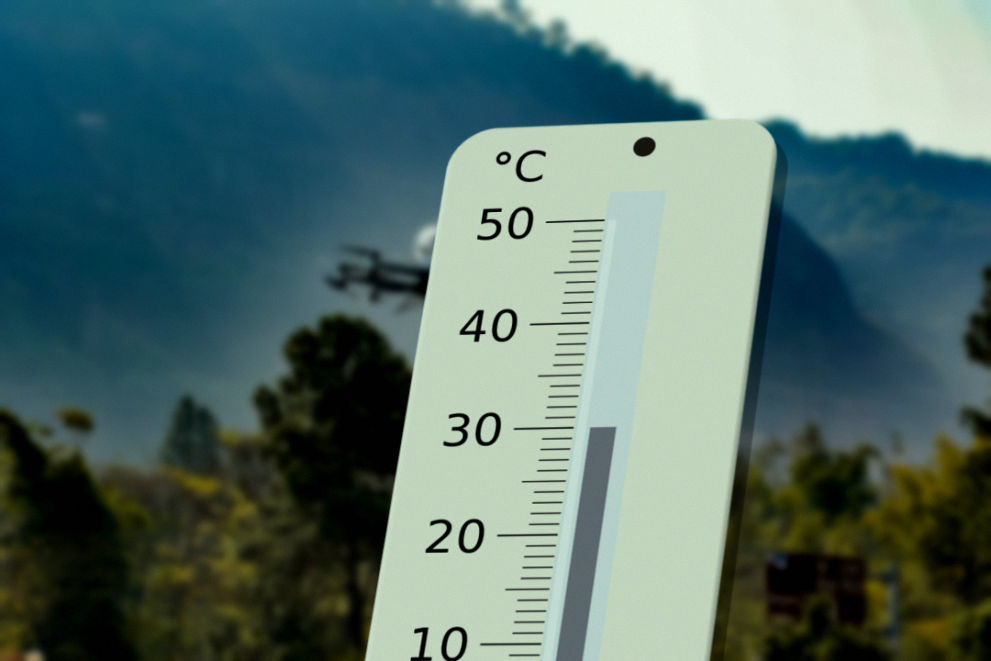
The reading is 30 °C
